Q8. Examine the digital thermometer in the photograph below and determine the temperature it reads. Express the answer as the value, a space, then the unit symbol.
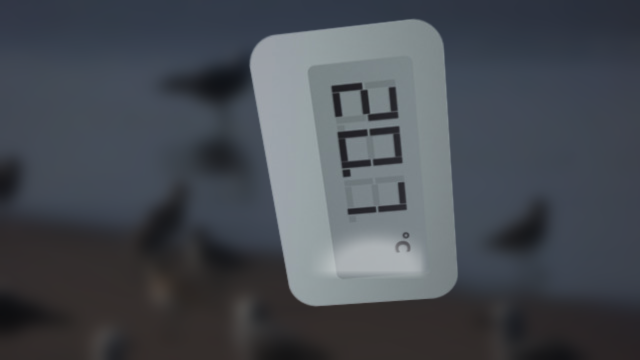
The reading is 20.7 °C
